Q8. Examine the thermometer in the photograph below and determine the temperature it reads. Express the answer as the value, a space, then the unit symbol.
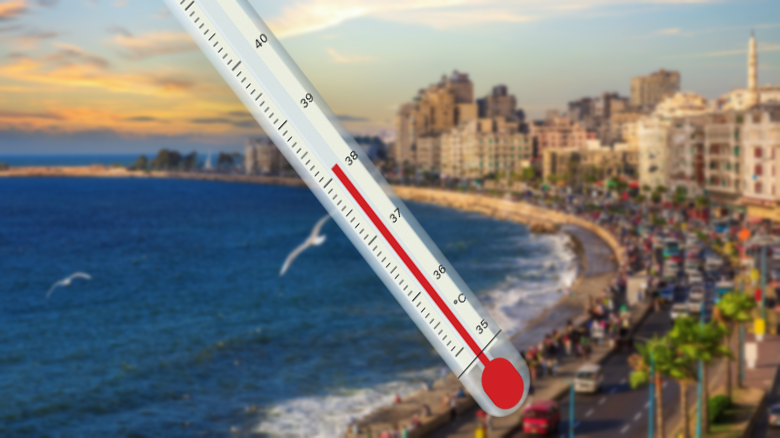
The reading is 38.1 °C
